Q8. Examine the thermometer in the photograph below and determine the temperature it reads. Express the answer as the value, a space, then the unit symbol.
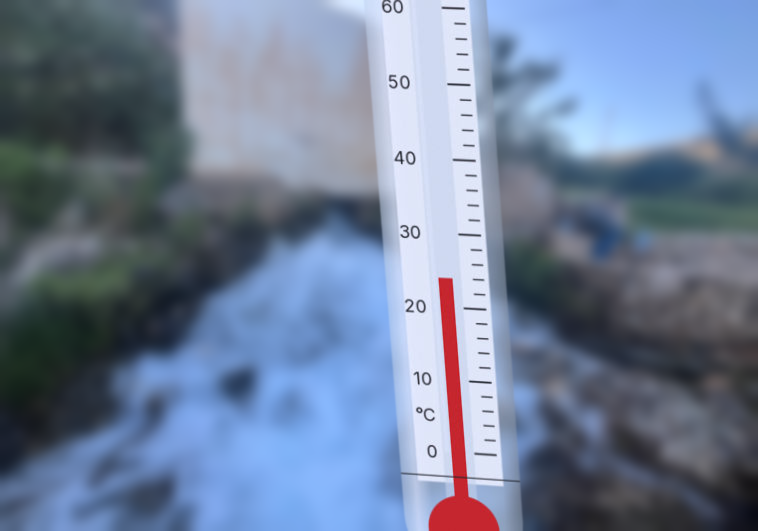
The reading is 24 °C
